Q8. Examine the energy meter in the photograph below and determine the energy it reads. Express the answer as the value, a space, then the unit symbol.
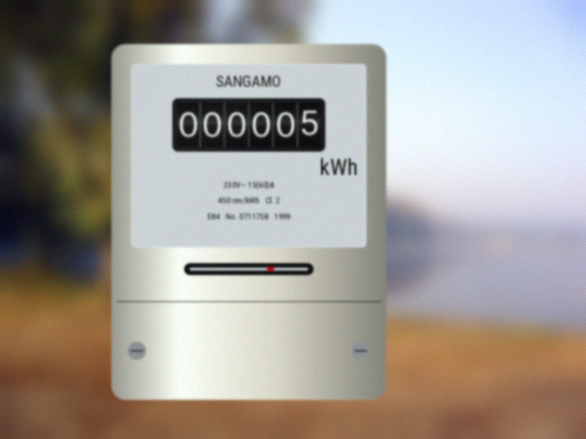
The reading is 5 kWh
